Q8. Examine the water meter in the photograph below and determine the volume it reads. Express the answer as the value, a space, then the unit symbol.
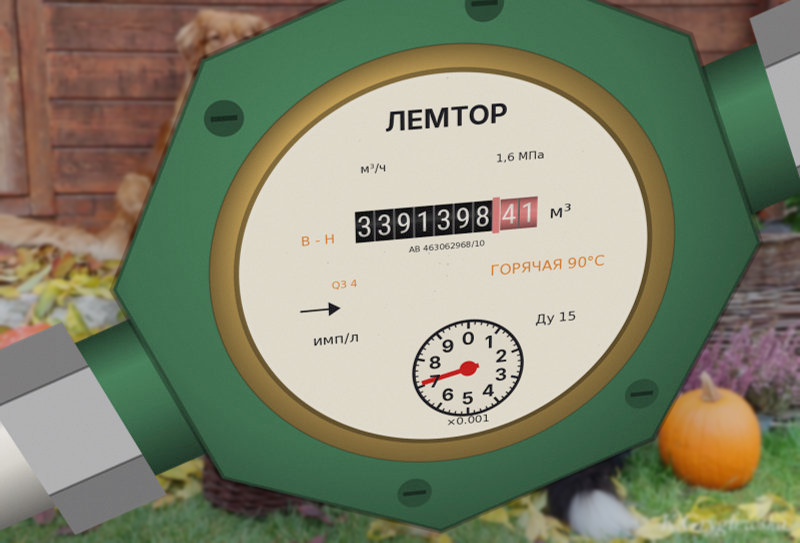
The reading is 3391398.417 m³
